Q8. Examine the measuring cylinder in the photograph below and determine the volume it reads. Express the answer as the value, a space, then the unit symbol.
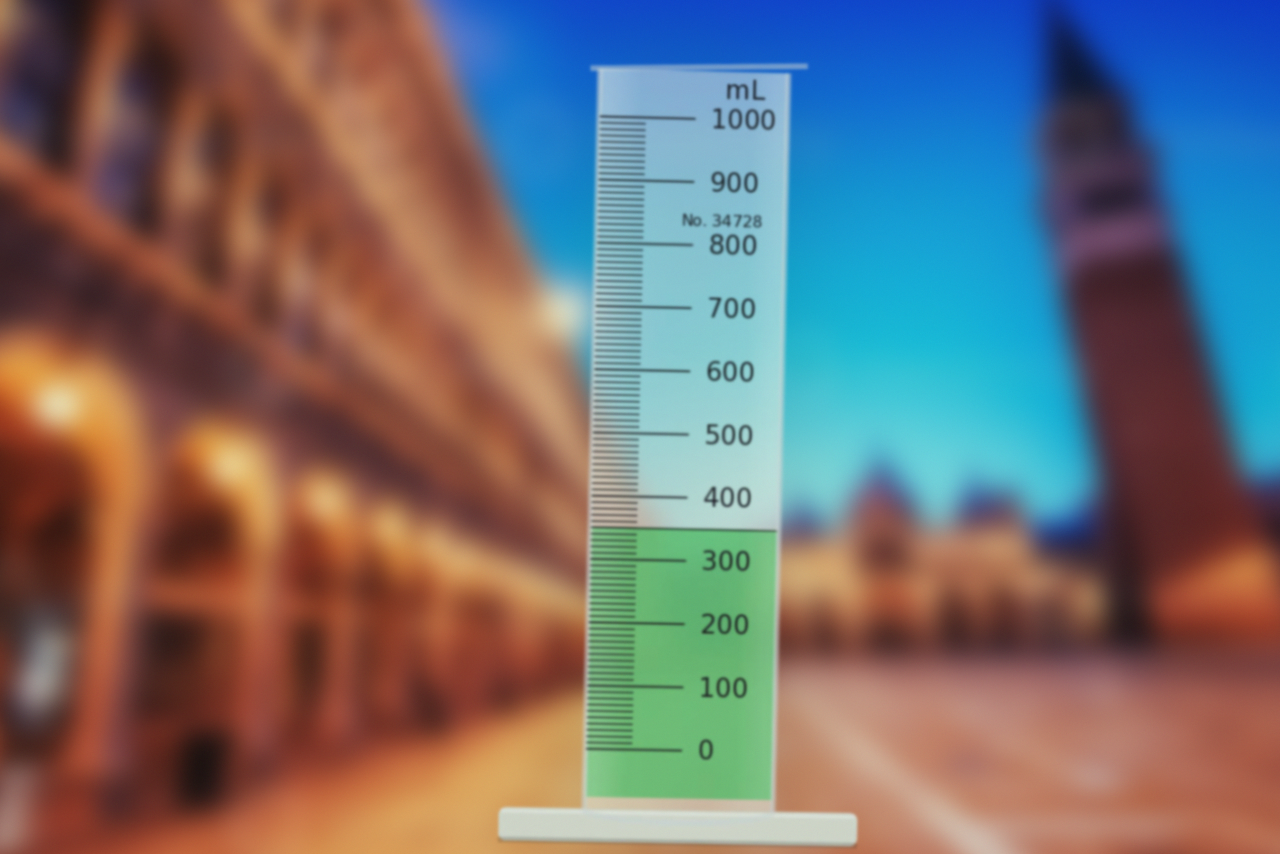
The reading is 350 mL
